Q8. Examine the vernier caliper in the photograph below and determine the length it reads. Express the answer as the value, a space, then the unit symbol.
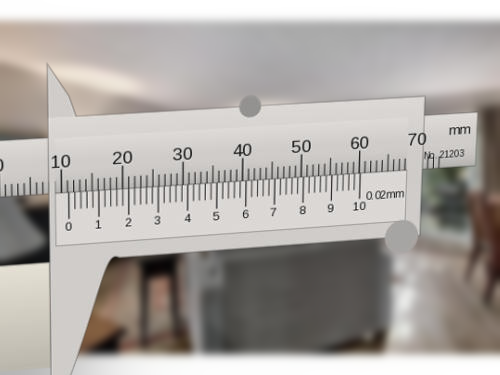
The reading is 11.2 mm
